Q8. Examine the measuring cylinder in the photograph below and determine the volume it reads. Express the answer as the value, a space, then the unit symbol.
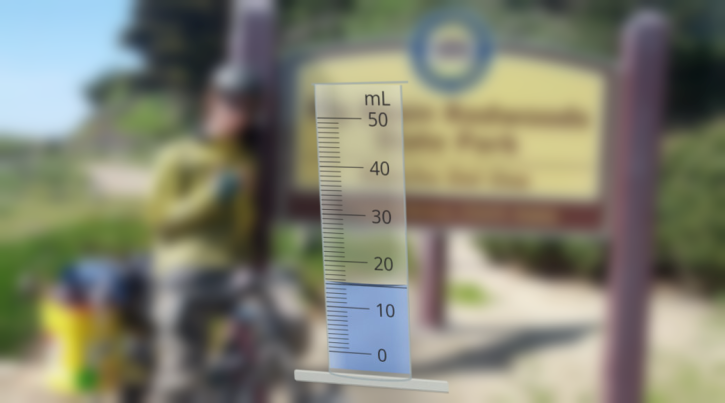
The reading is 15 mL
